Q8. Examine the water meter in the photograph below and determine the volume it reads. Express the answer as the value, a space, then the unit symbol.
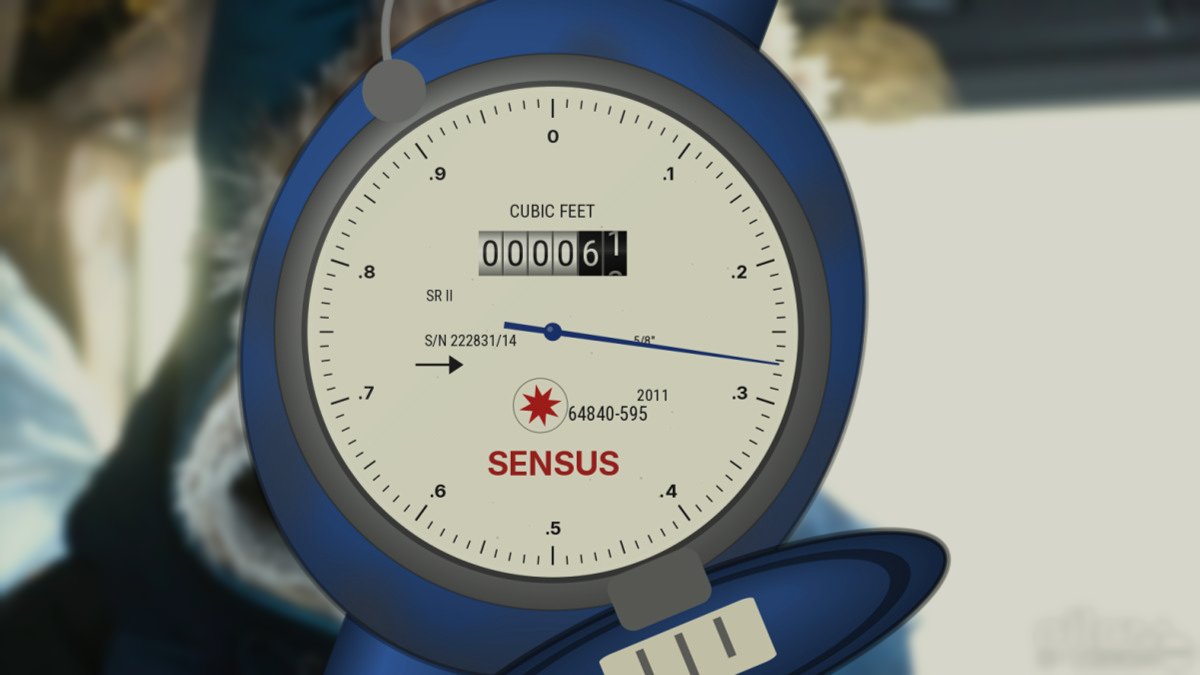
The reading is 61.27 ft³
